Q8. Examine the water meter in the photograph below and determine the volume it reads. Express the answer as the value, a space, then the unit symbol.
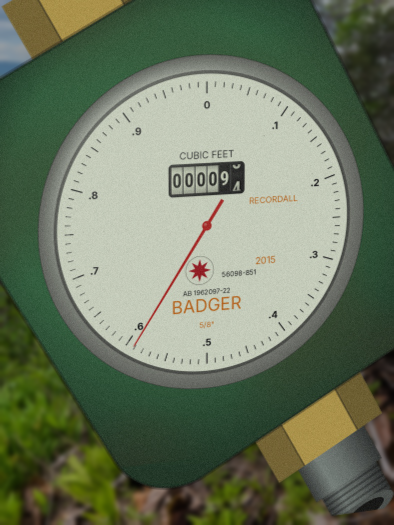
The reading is 93.59 ft³
